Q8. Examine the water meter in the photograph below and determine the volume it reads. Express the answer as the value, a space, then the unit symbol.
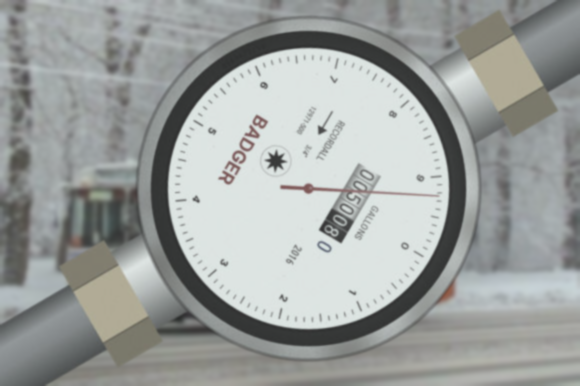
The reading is 50079.2 gal
